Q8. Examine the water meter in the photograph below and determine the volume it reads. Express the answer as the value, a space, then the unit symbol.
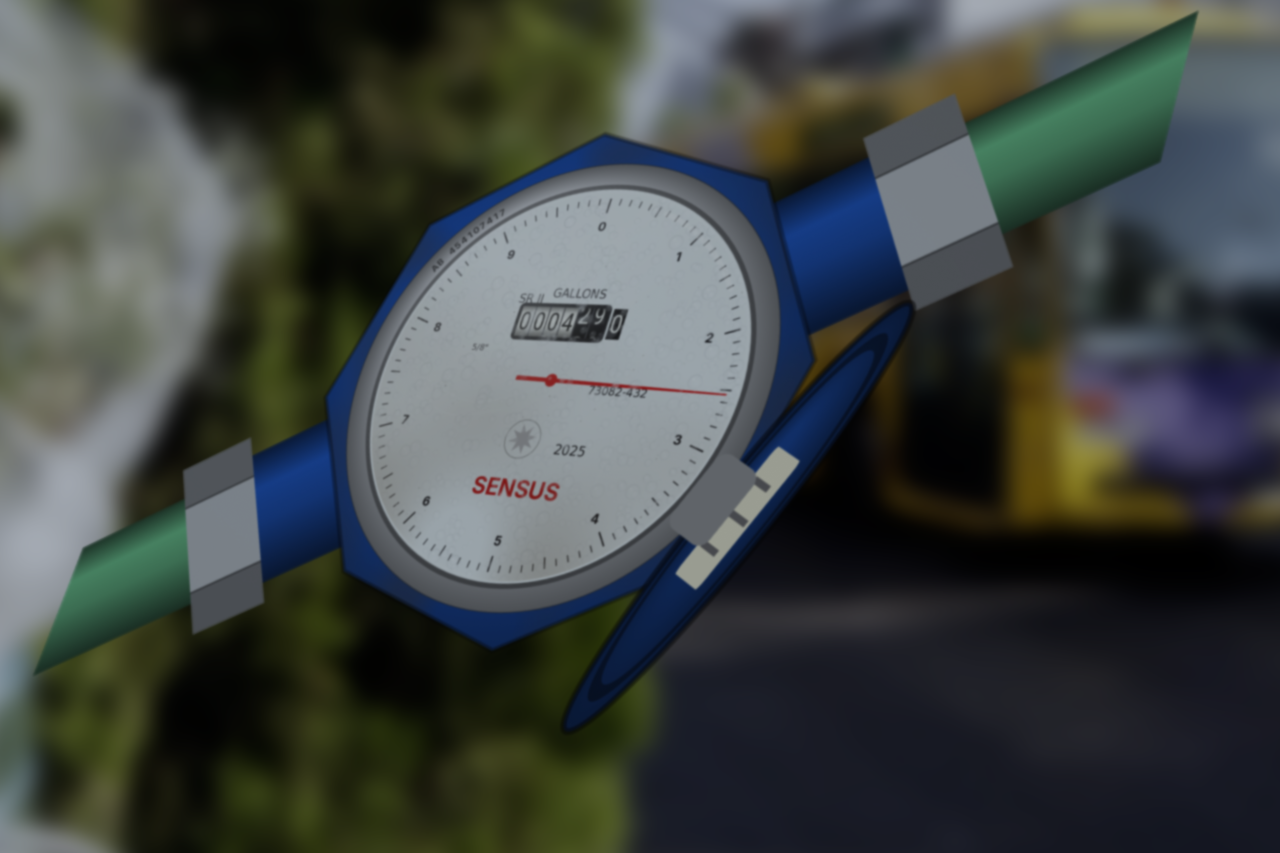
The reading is 4292.5 gal
